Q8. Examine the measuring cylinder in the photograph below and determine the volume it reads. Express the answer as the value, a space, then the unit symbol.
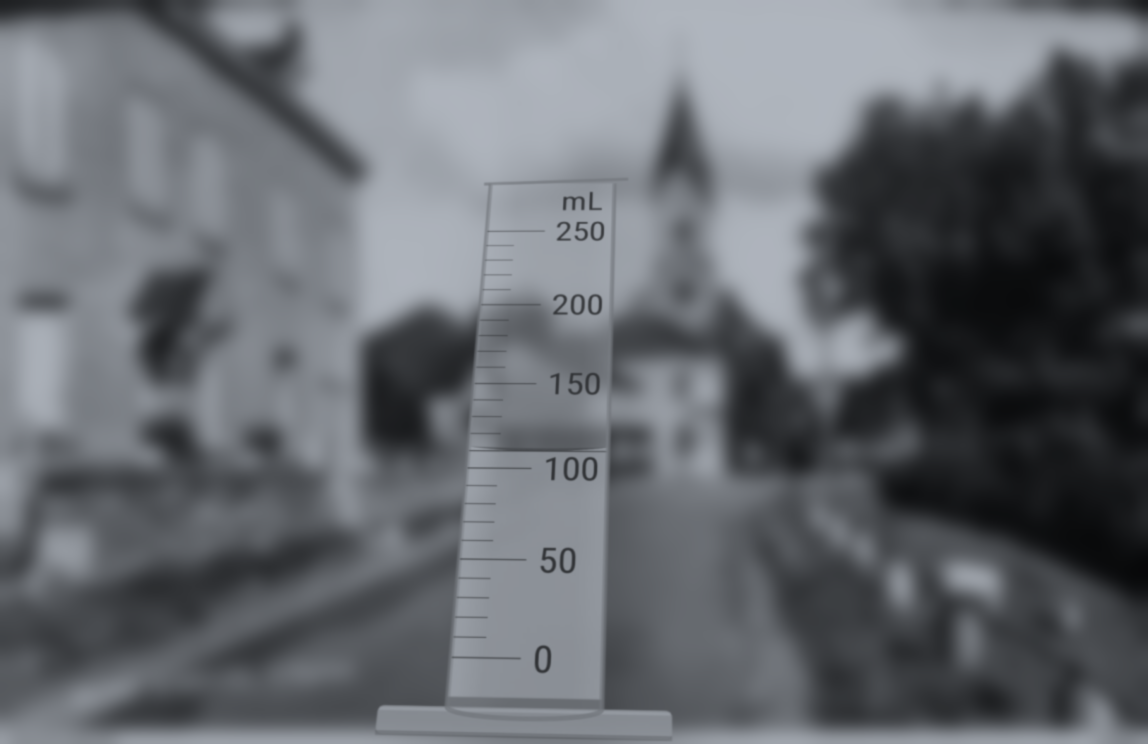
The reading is 110 mL
